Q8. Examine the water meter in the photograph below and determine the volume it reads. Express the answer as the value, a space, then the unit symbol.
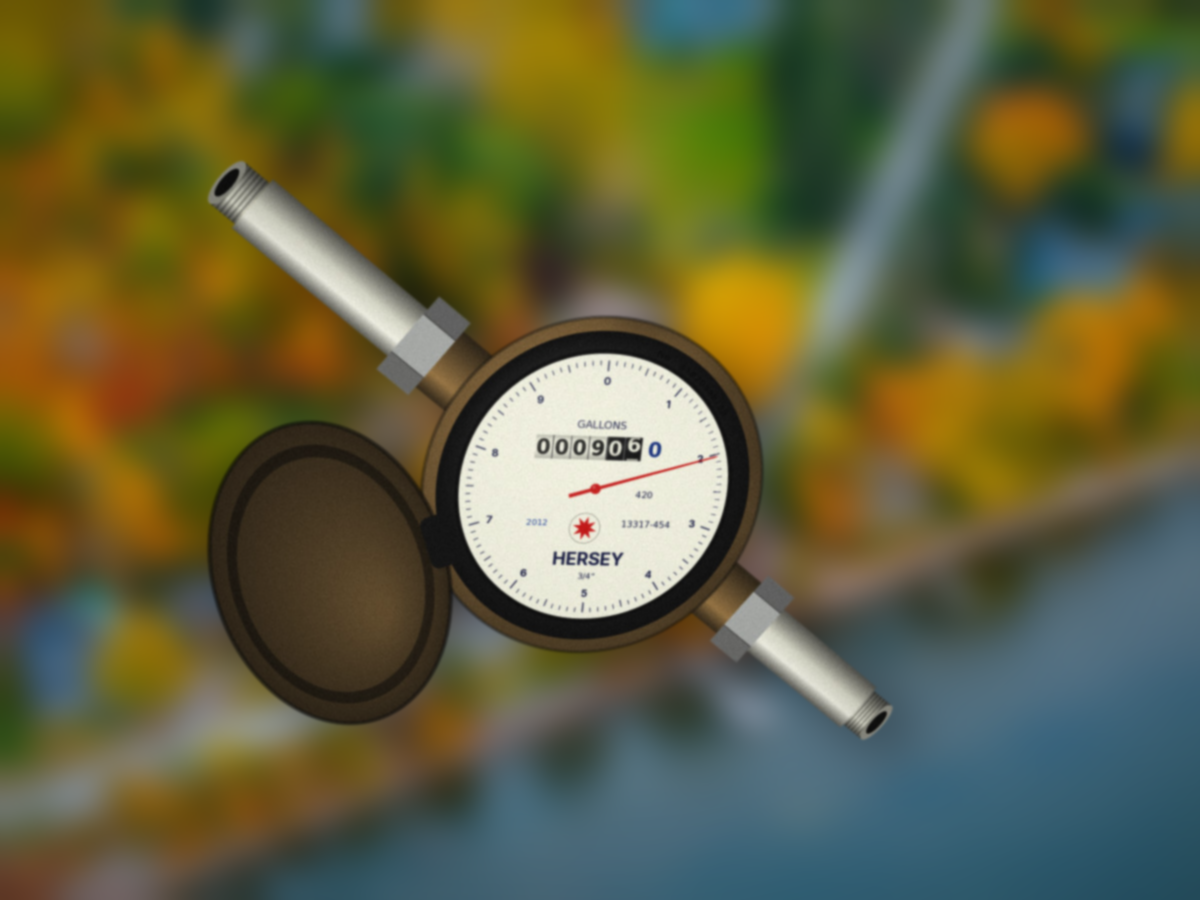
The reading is 9062.0 gal
